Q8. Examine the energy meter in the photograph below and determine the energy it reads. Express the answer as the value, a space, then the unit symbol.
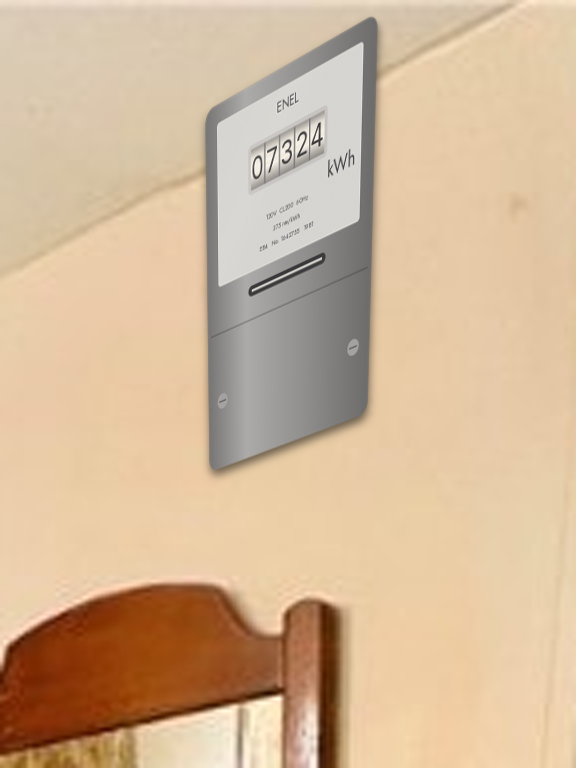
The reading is 7324 kWh
